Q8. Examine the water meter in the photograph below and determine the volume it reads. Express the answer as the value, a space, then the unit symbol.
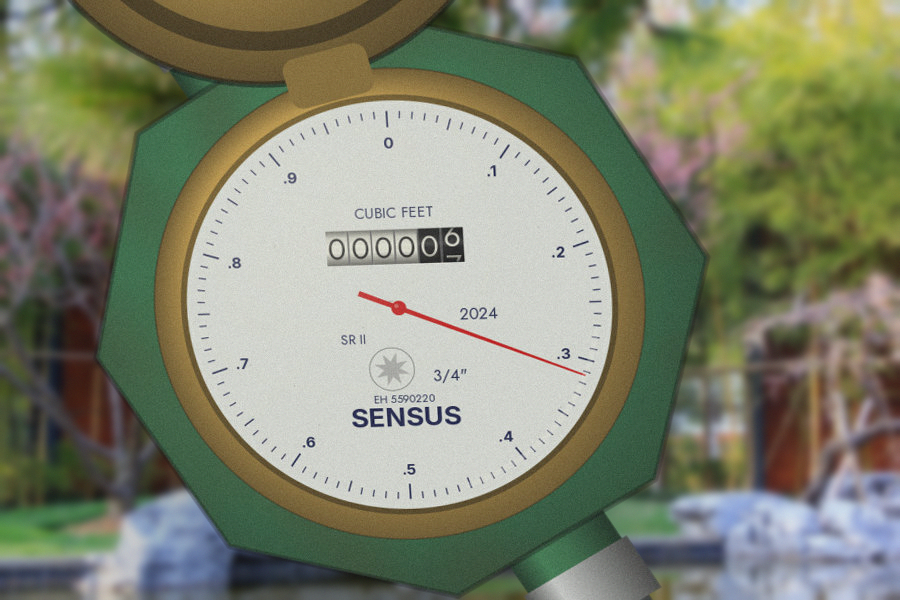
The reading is 6.31 ft³
